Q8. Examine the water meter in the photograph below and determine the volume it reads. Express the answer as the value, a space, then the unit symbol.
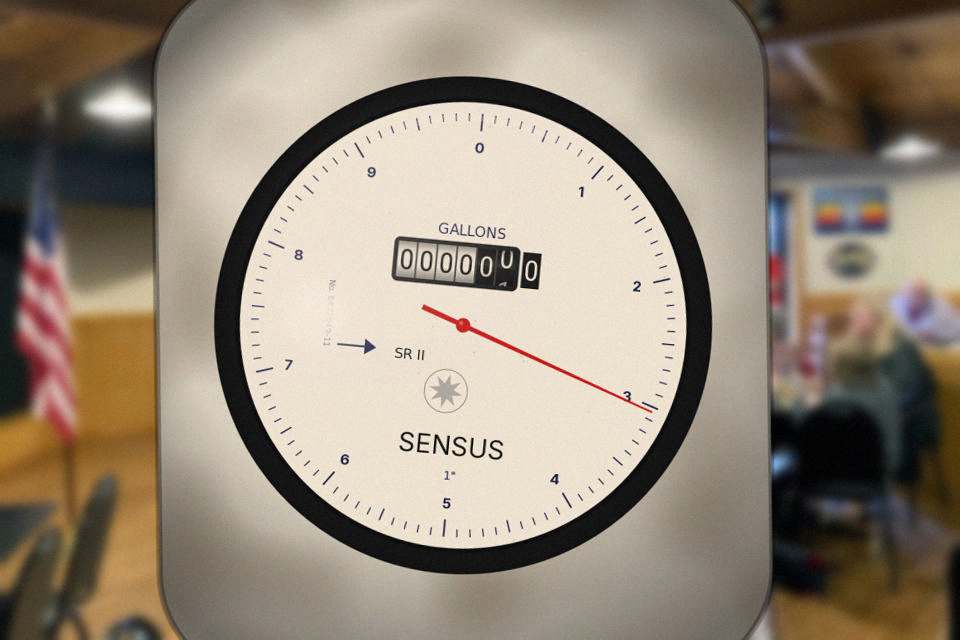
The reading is 3.0 gal
